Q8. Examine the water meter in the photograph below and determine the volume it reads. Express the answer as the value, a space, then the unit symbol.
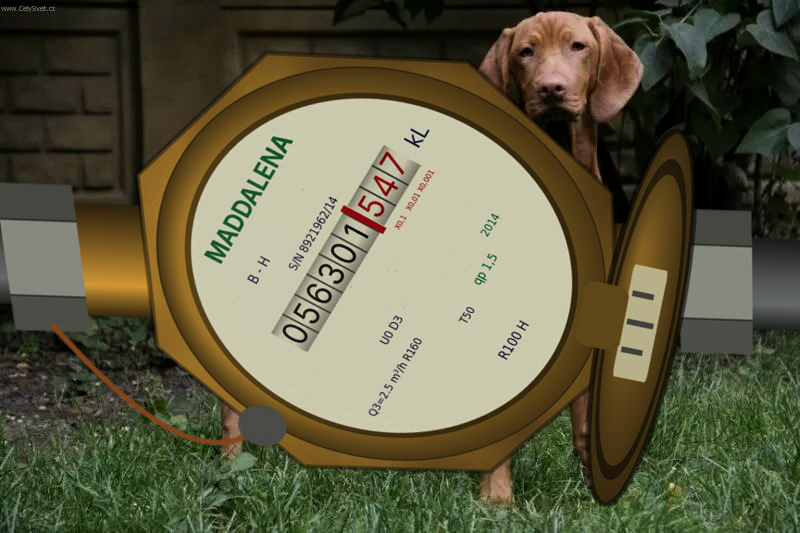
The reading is 56301.547 kL
